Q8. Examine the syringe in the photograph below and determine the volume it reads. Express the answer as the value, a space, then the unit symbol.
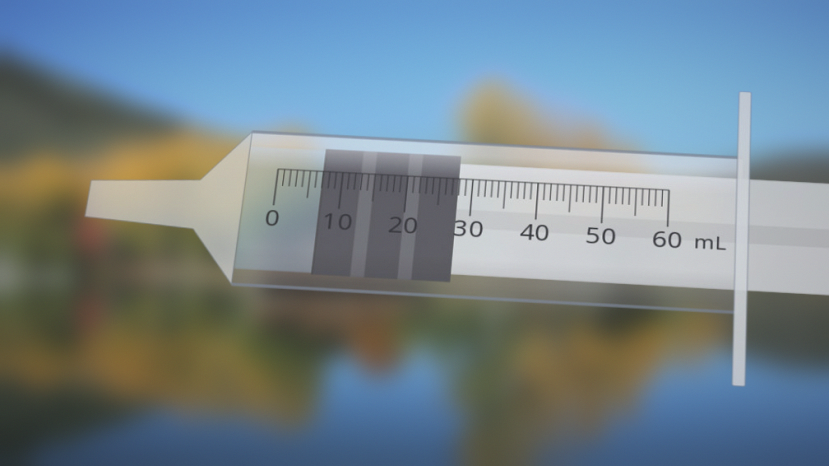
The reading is 7 mL
